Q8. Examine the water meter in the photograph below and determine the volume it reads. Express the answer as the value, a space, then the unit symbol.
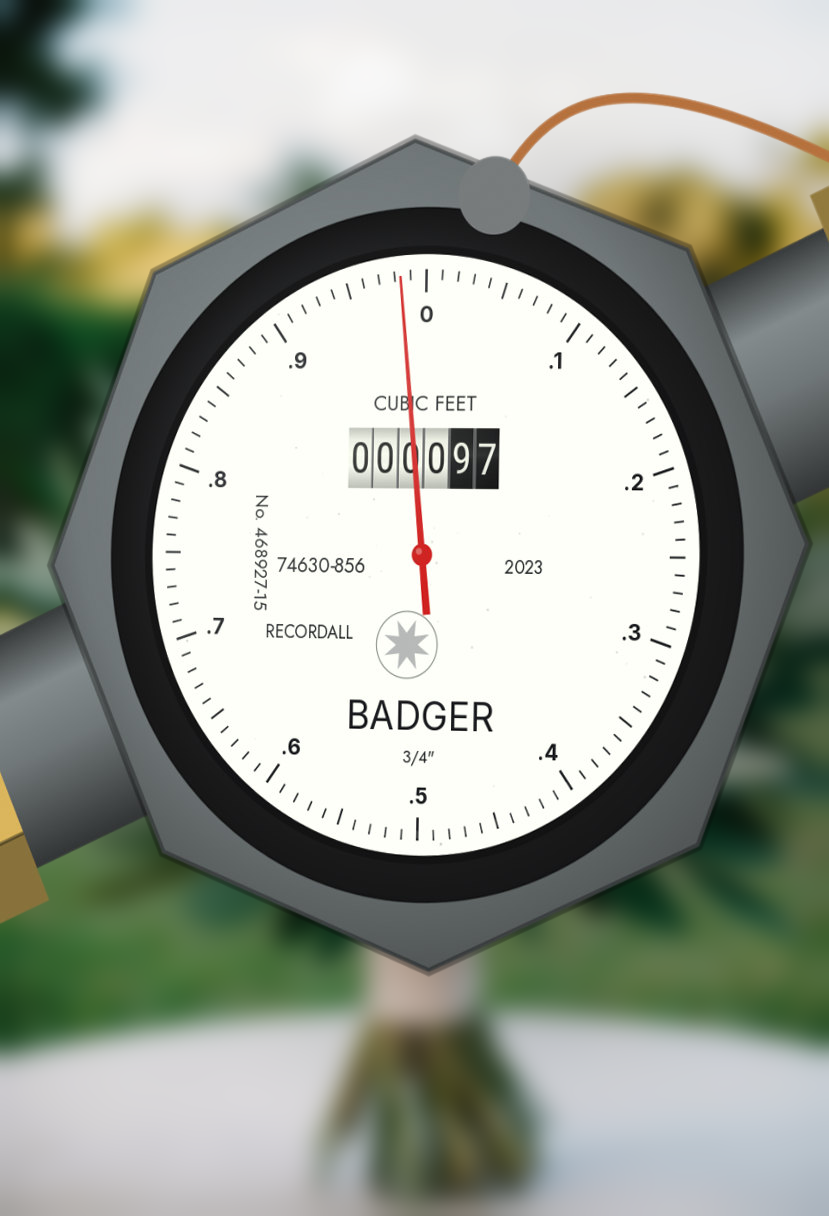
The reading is 96.98 ft³
